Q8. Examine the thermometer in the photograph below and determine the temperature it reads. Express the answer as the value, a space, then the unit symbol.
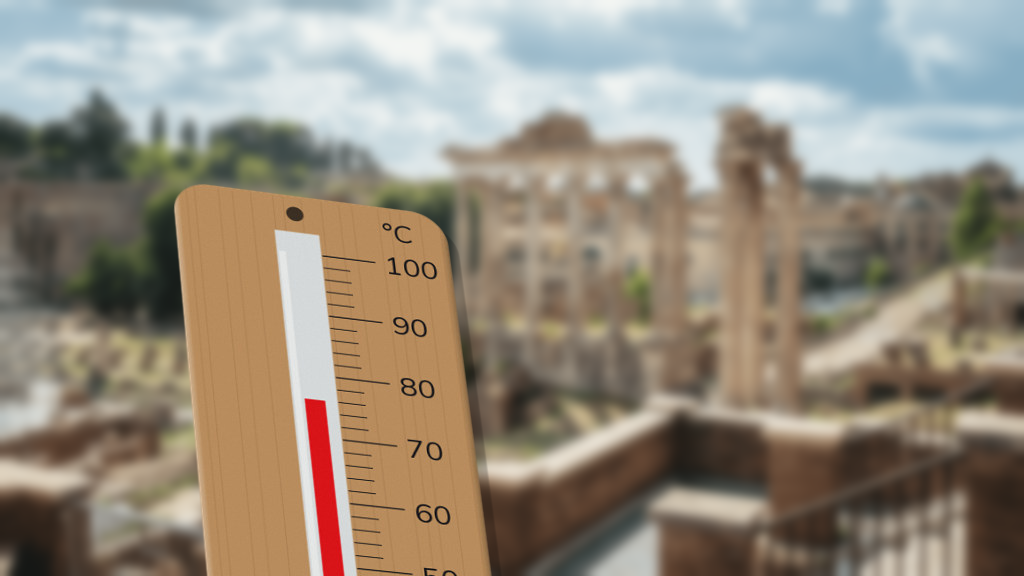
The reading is 76 °C
